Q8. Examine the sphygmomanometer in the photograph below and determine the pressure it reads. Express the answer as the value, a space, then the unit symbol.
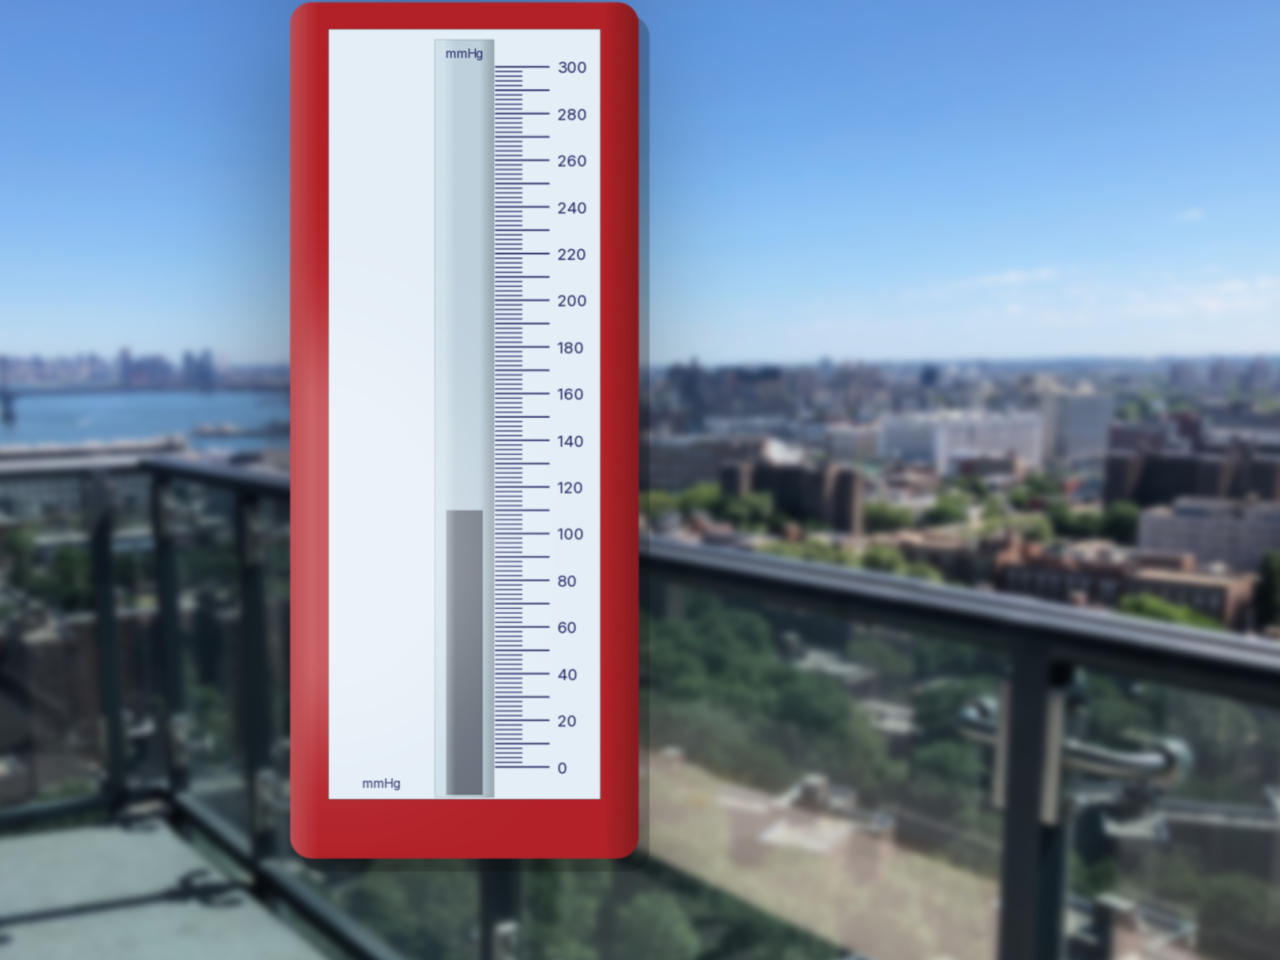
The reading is 110 mmHg
